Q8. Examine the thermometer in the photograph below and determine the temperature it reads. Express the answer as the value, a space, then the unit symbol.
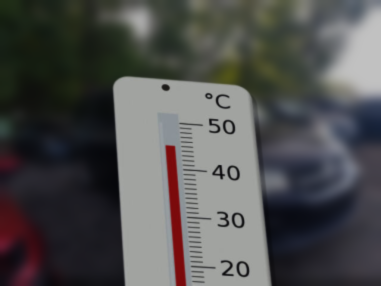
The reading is 45 °C
